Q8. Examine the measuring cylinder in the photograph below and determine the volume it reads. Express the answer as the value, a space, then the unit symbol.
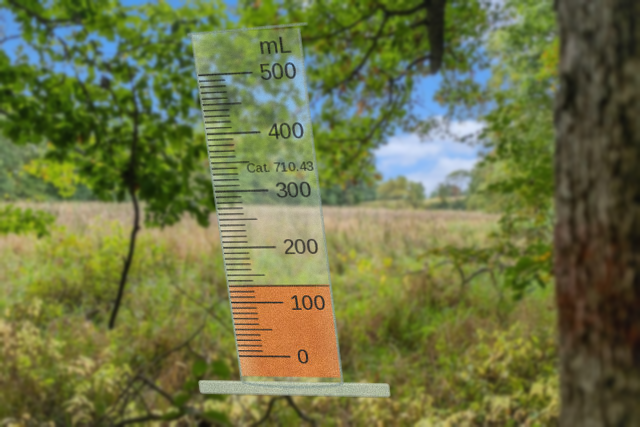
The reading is 130 mL
